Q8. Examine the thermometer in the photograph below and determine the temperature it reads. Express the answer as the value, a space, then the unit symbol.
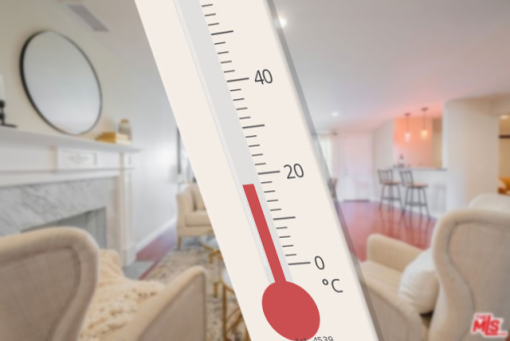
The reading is 18 °C
